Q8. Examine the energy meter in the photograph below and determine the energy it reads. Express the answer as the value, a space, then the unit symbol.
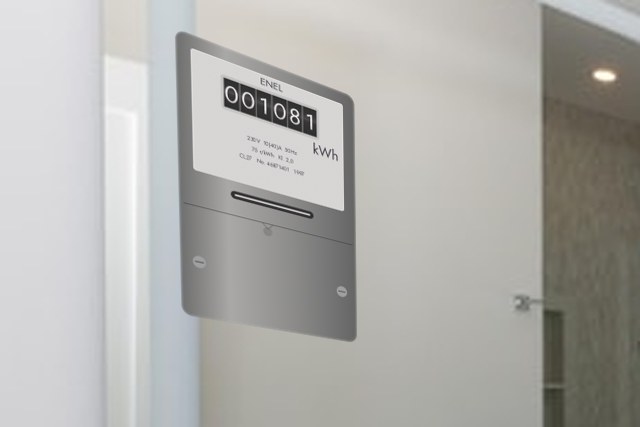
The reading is 1081 kWh
